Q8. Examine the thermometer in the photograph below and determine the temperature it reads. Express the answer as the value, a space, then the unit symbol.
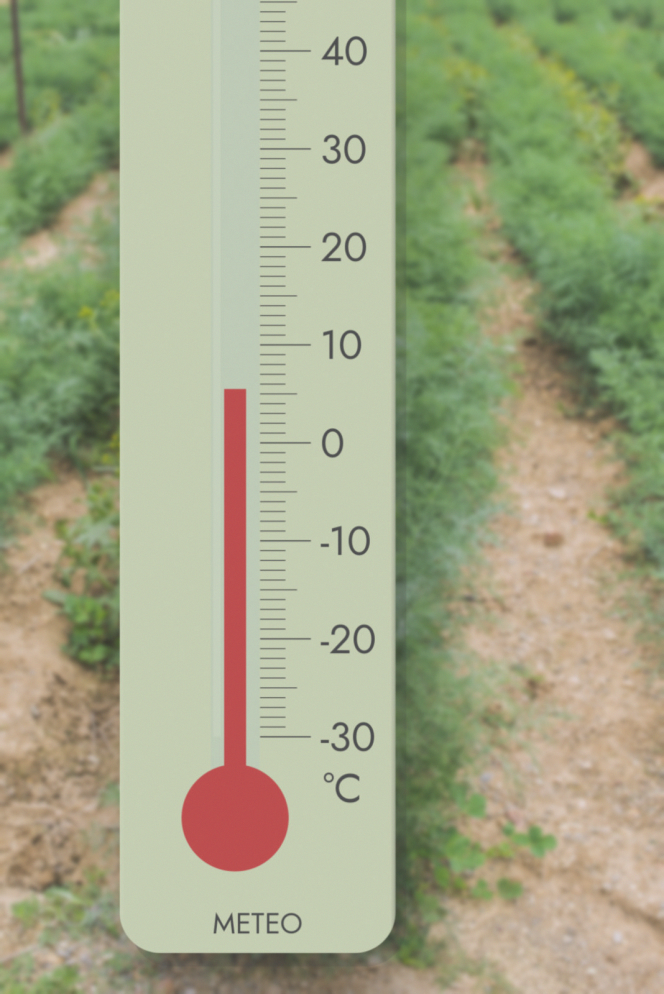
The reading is 5.5 °C
